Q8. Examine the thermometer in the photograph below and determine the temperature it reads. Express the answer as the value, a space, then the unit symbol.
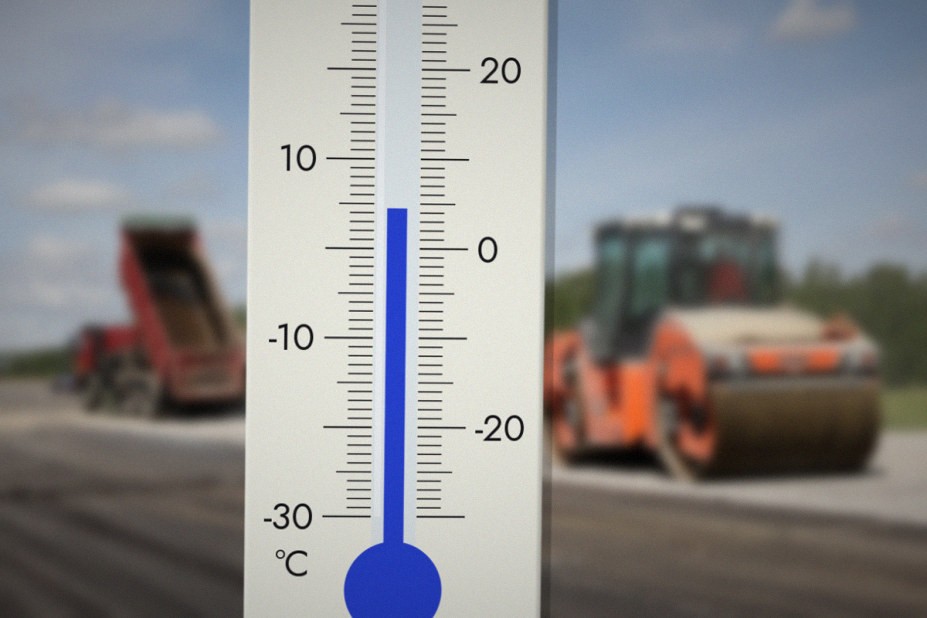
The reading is 4.5 °C
